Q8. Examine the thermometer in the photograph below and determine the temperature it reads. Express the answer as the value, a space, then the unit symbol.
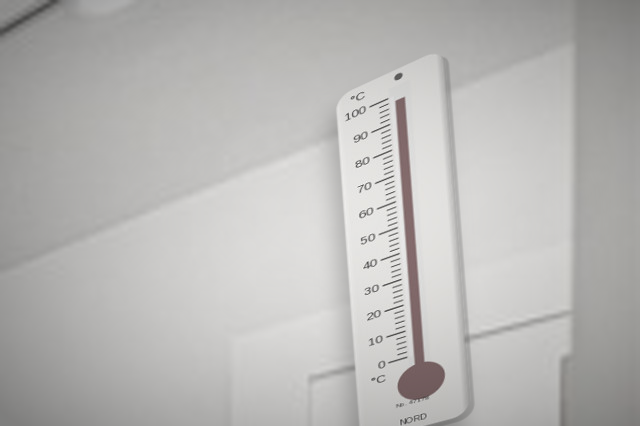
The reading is 98 °C
